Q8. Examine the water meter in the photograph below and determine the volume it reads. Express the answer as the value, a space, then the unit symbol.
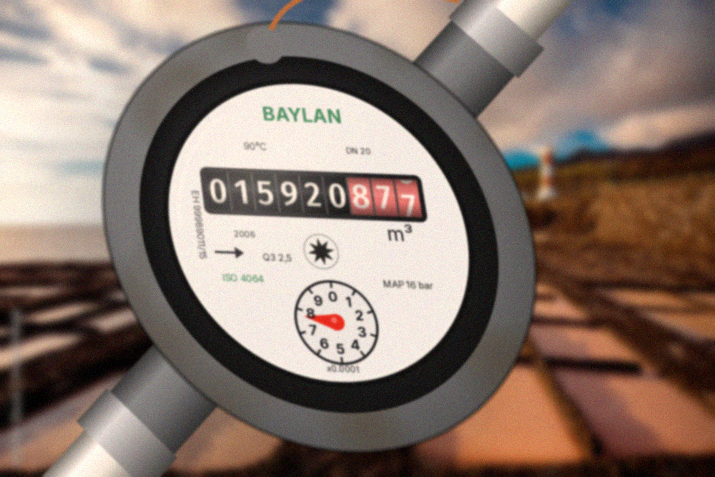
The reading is 15920.8767 m³
